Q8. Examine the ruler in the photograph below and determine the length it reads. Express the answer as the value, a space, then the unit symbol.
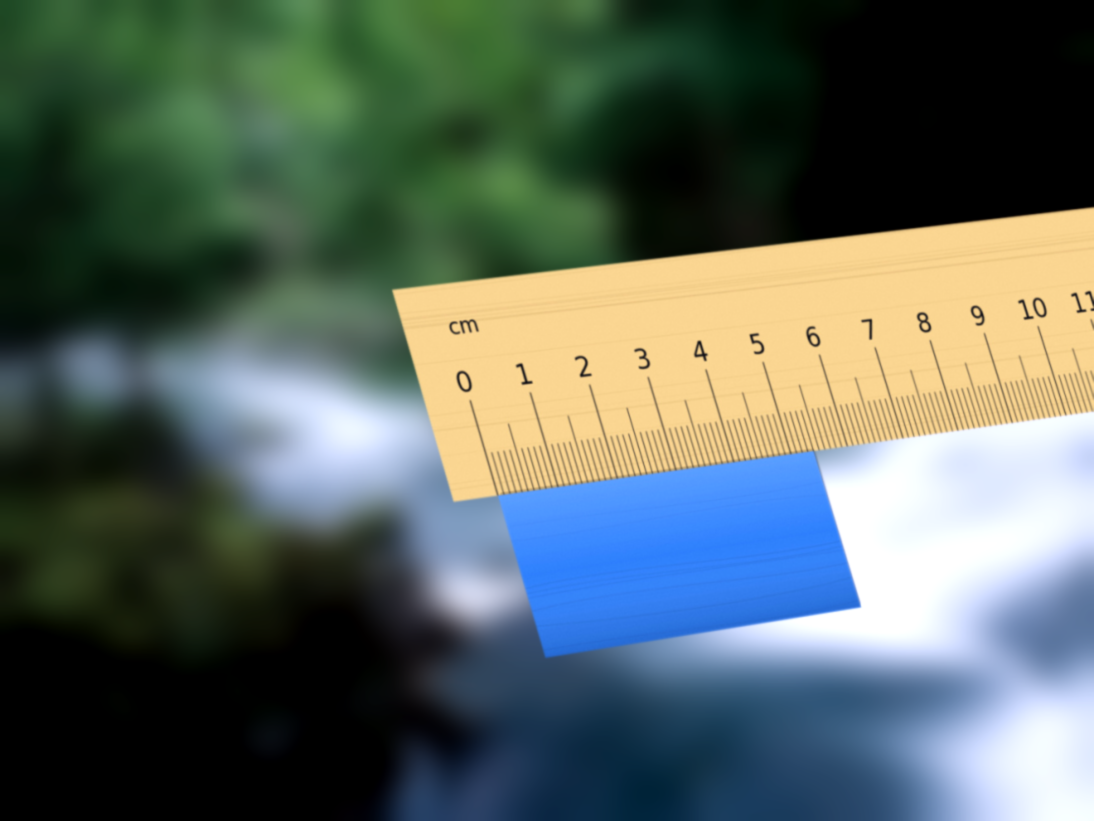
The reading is 5.4 cm
